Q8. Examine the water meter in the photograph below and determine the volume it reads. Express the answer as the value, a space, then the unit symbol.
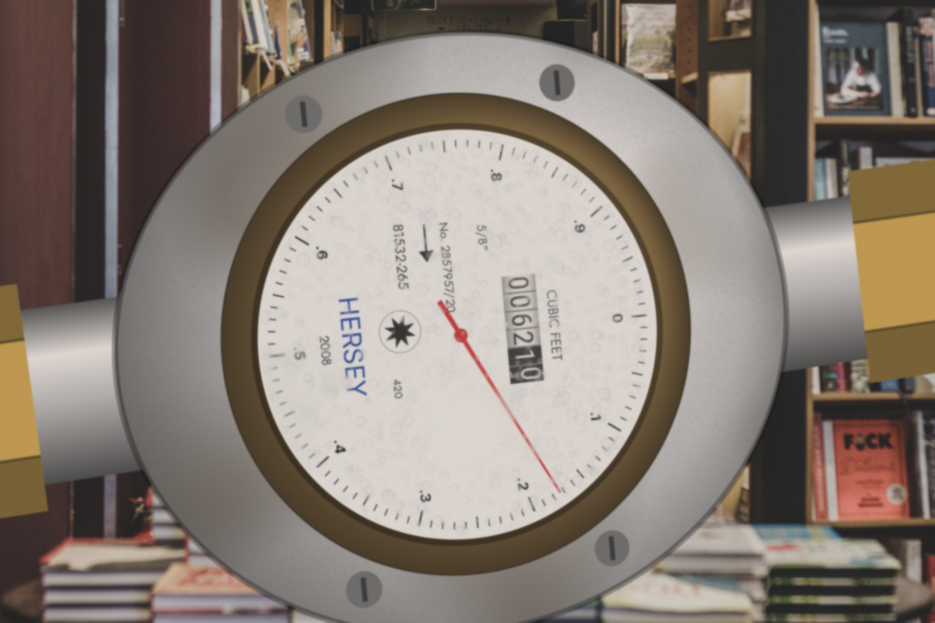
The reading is 6210.17 ft³
